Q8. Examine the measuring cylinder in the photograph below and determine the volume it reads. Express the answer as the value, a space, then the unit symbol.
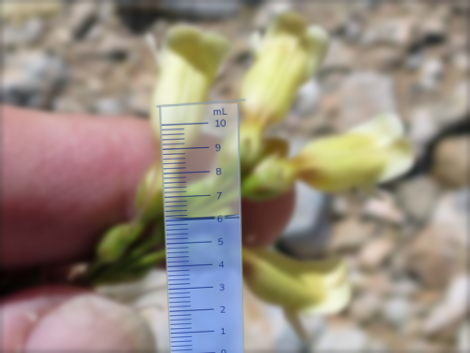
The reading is 6 mL
